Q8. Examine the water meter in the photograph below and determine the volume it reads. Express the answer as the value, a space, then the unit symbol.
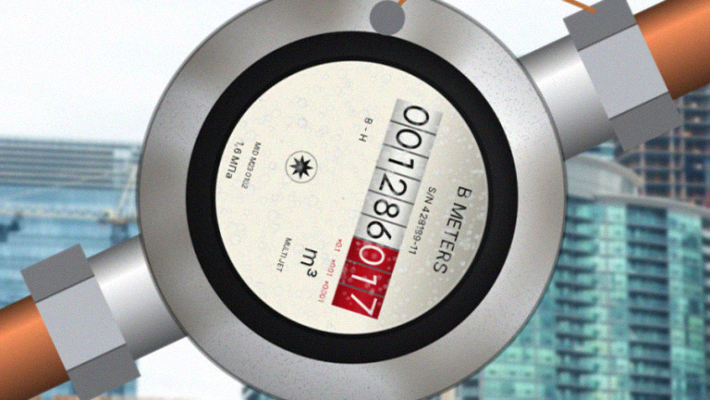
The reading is 1286.017 m³
